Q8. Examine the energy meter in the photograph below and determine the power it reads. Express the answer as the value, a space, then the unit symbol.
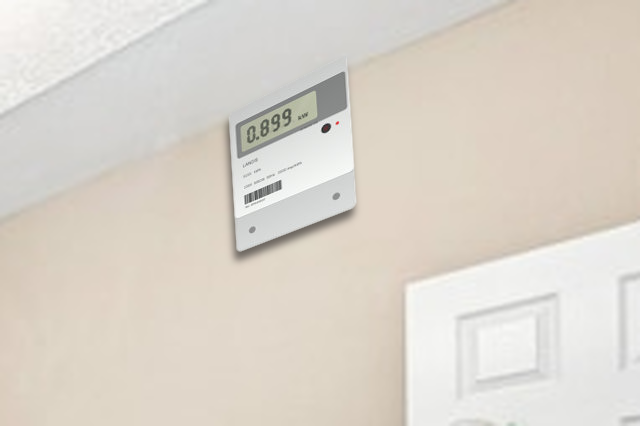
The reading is 0.899 kW
